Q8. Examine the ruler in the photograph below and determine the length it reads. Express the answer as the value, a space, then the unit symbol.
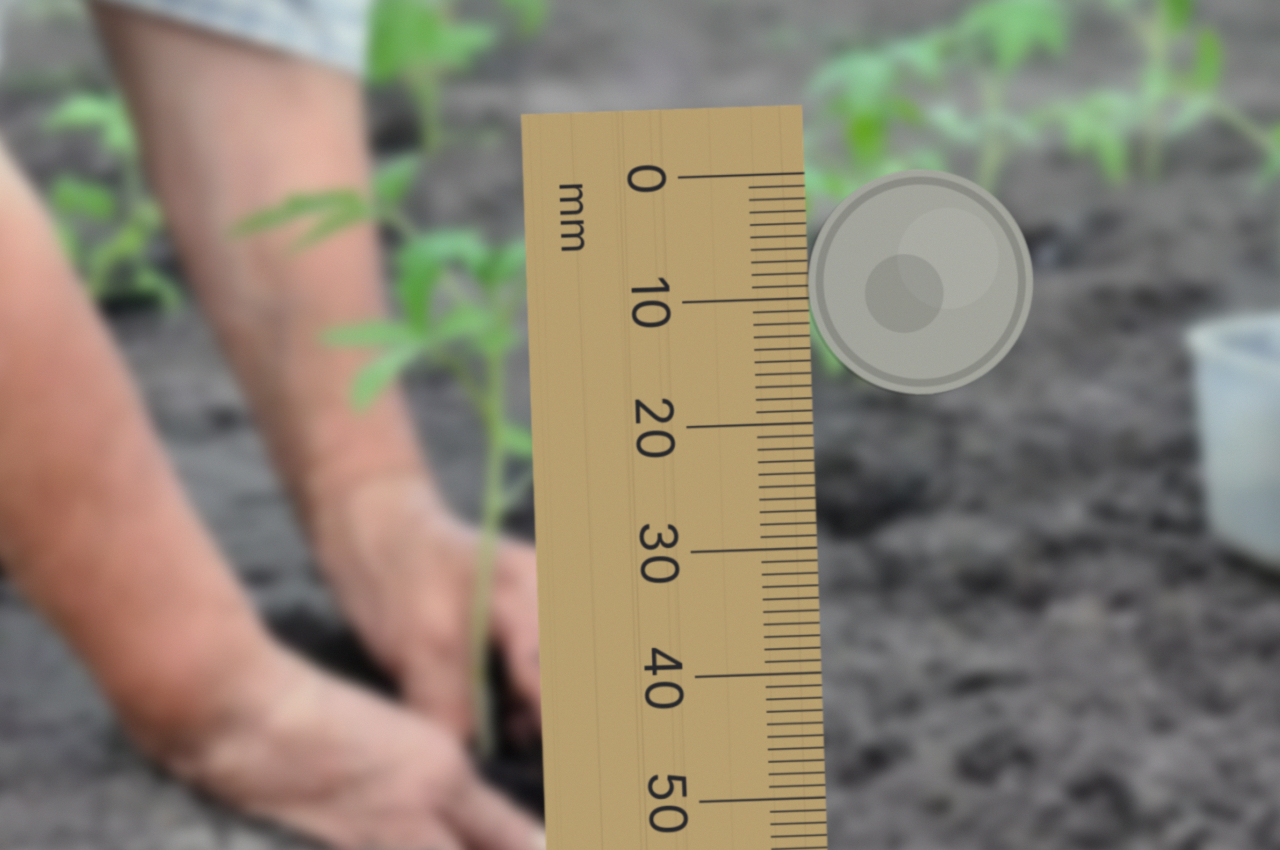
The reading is 18 mm
